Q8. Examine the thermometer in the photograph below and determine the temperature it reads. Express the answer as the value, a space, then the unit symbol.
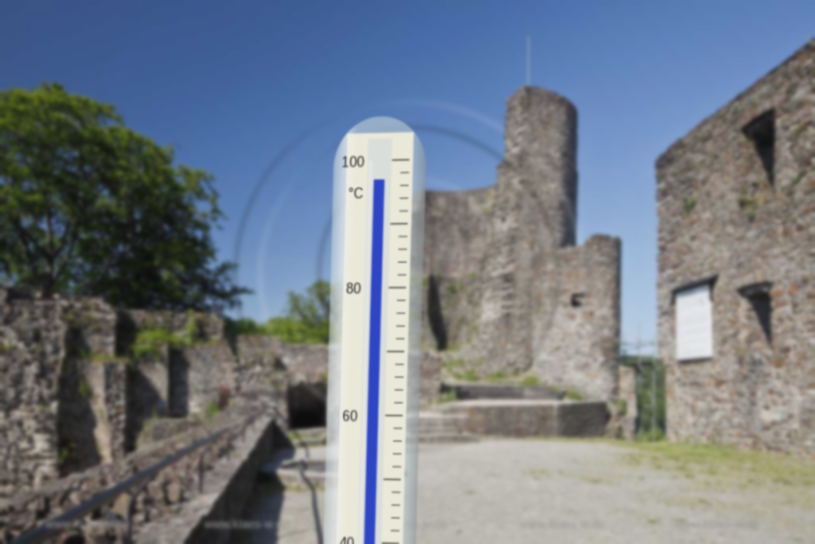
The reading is 97 °C
